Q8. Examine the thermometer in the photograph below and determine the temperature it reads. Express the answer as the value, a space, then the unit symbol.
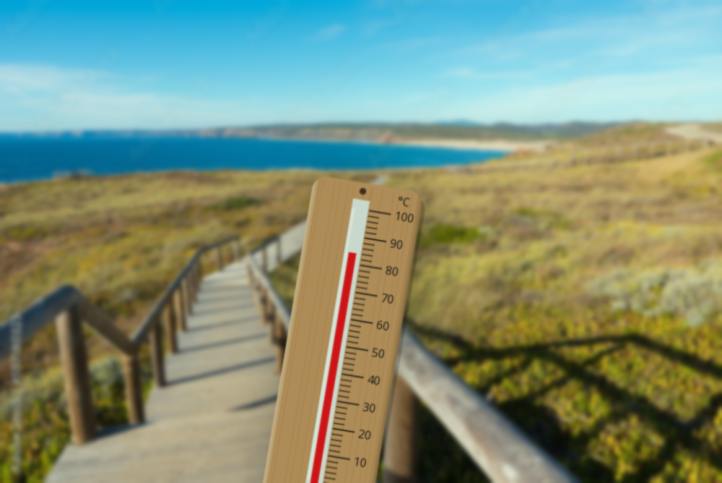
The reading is 84 °C
